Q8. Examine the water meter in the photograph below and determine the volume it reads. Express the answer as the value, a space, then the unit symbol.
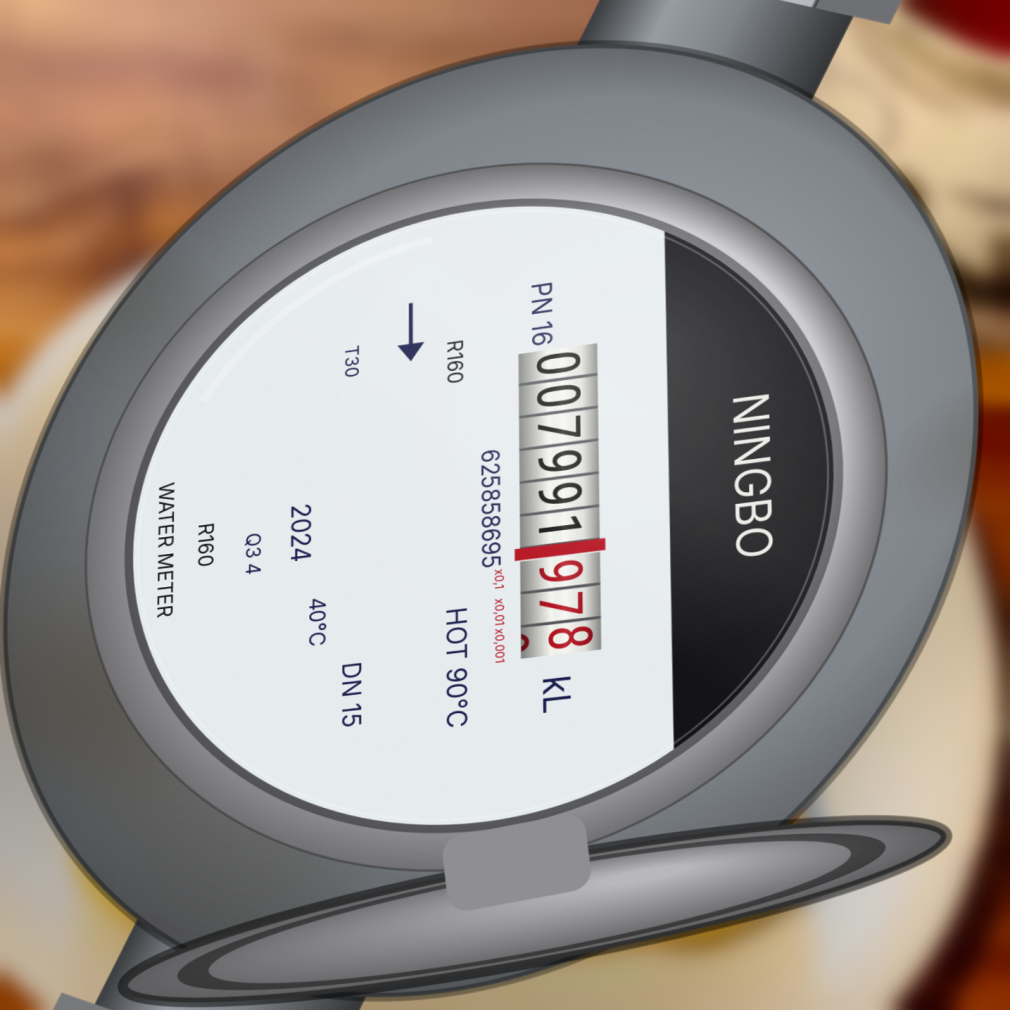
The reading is 7991.978 kL
